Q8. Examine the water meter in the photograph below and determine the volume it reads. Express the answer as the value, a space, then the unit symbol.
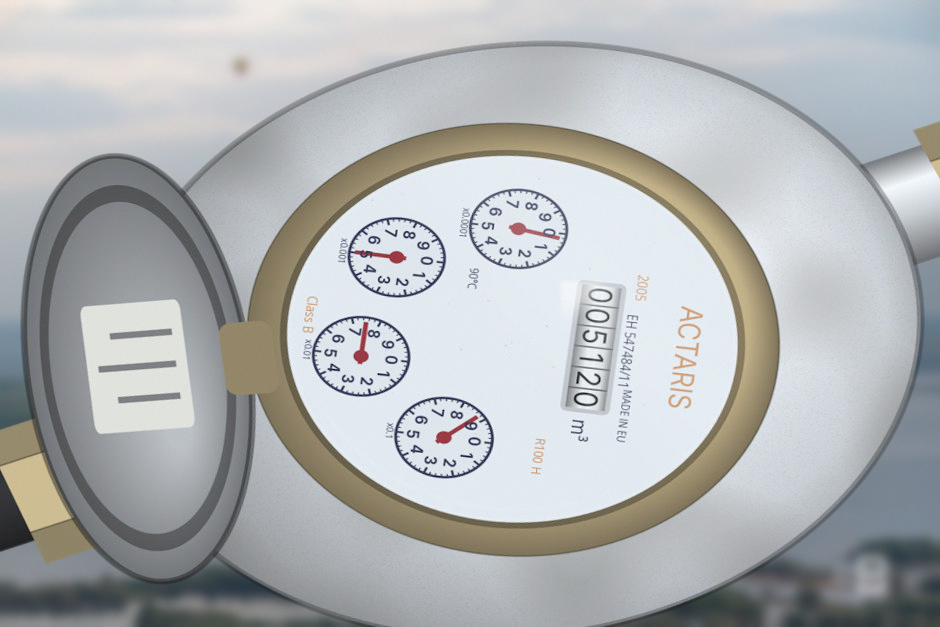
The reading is 5120.8750 m³
